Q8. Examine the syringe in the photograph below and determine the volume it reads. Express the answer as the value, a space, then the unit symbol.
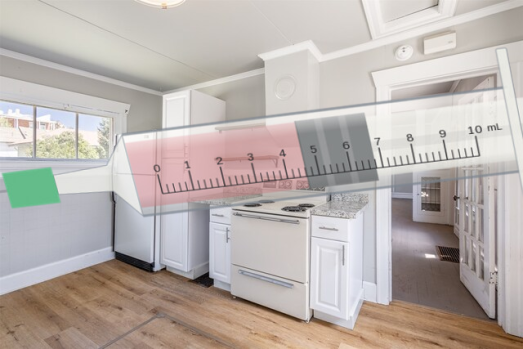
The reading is 4.6 mL
